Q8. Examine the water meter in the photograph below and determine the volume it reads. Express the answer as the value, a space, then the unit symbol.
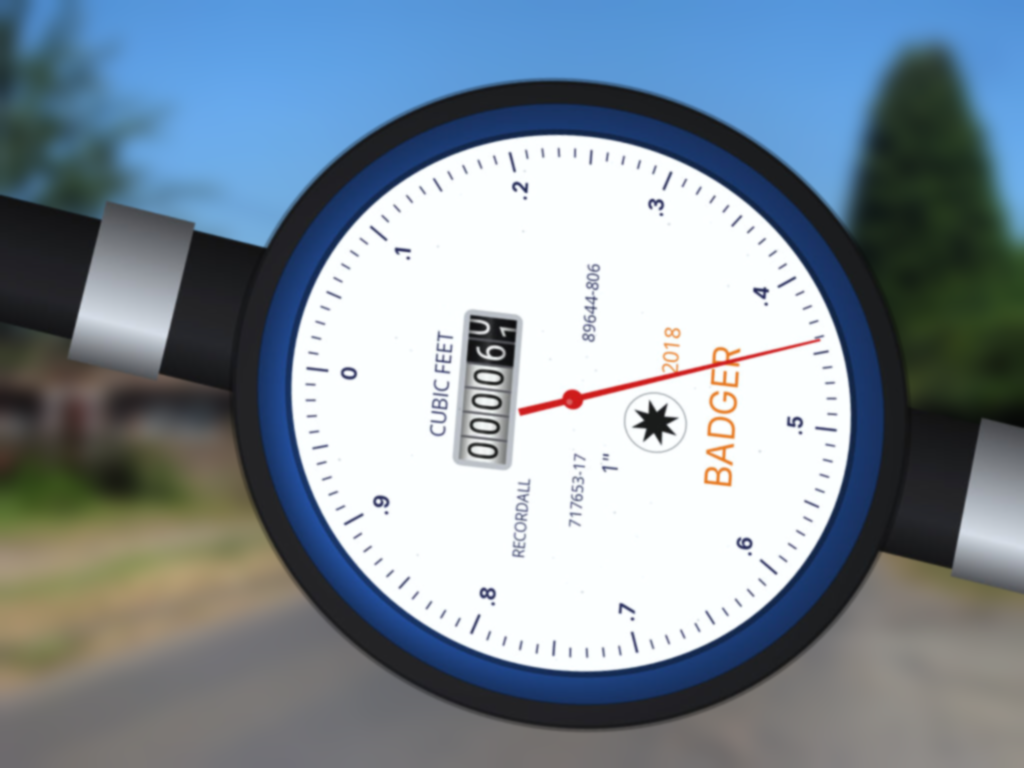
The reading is 60.44 ft³
